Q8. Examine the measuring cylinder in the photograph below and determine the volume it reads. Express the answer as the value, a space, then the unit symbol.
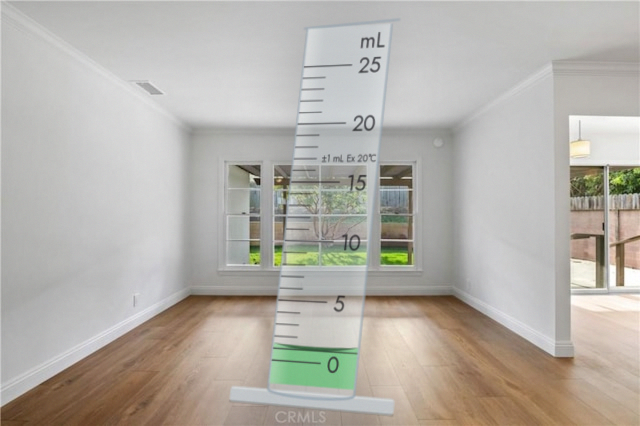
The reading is 1 mL
